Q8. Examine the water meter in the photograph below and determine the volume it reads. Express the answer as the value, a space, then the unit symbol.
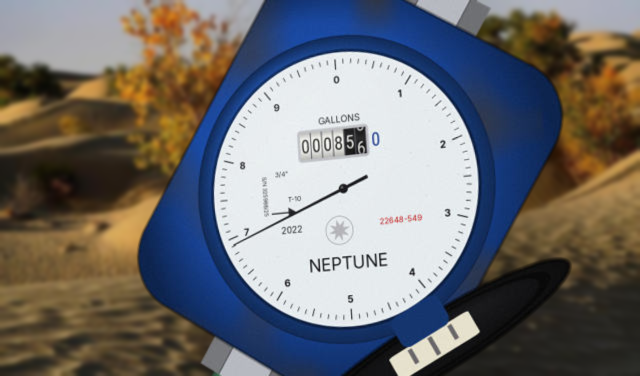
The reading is 8556.9 gal
